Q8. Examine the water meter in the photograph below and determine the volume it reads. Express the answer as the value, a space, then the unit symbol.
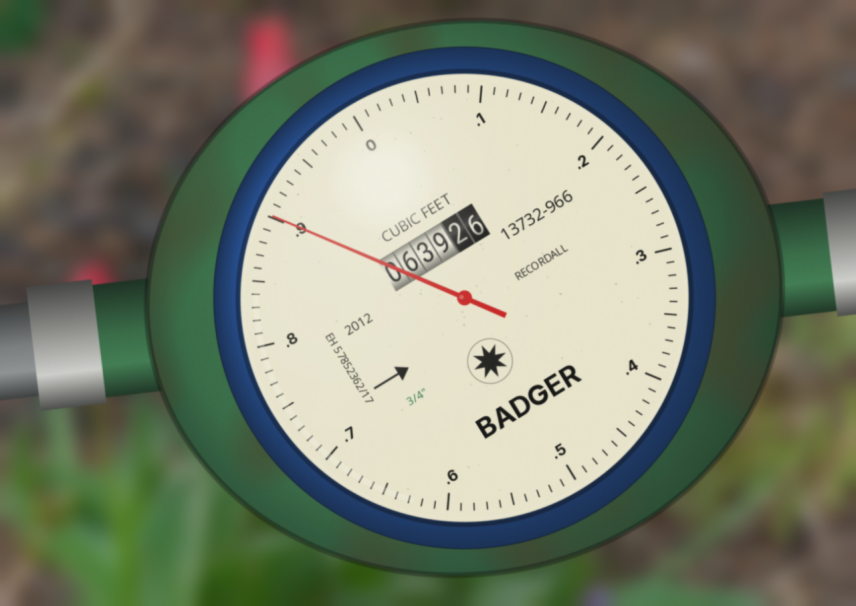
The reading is 63925.90 ft³
